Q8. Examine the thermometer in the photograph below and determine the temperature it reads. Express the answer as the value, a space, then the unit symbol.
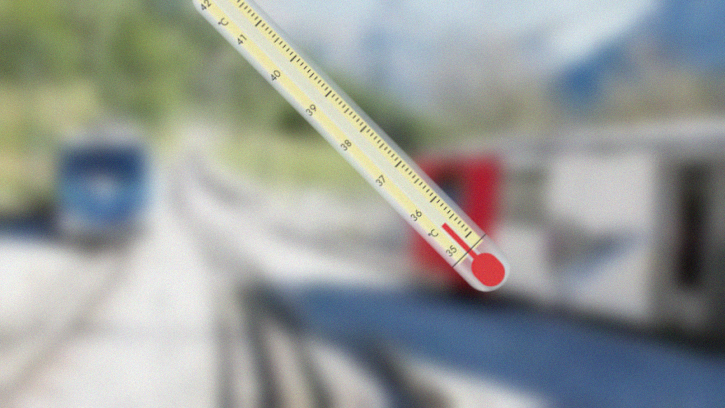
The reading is 35.5 °C
